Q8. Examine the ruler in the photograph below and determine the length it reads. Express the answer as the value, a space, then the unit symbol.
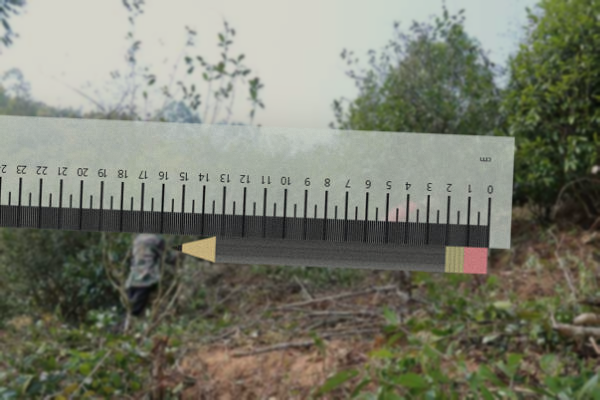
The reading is 15.5 cm
